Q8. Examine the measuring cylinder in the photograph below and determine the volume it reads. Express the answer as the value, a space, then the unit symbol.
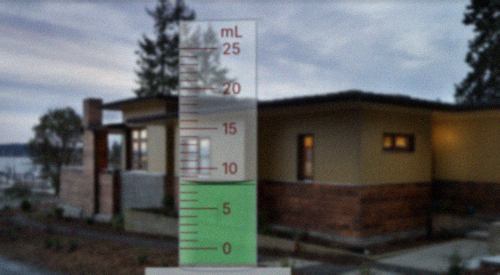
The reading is 8 mL
